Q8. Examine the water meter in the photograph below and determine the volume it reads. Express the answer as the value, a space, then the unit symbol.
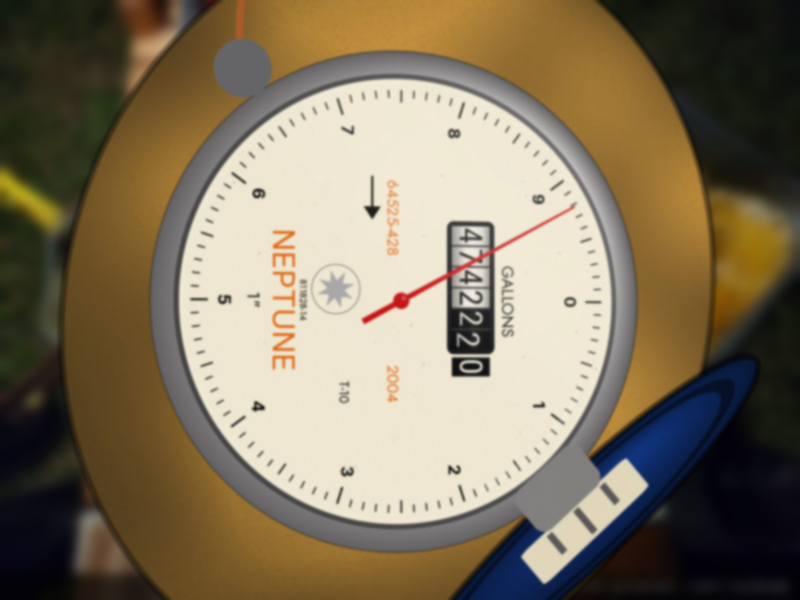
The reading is 4742219.2 gal
